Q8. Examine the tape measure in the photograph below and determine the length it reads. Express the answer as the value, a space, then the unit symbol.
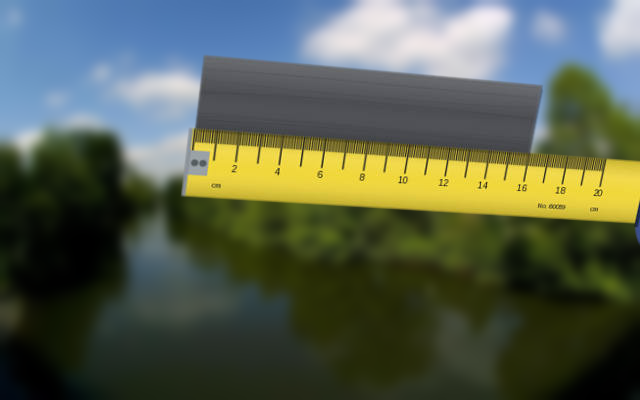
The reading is 16 cm
